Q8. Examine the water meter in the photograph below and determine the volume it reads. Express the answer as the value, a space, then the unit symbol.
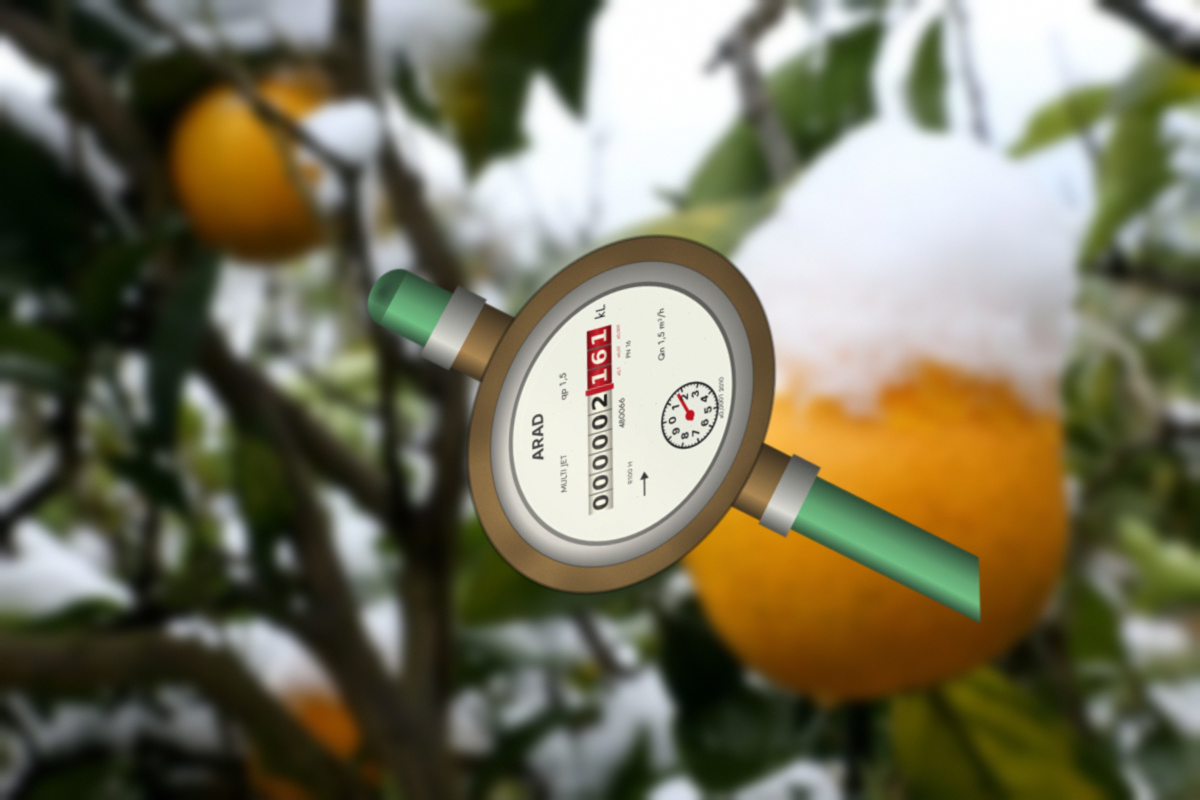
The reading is 2.1611 kL
